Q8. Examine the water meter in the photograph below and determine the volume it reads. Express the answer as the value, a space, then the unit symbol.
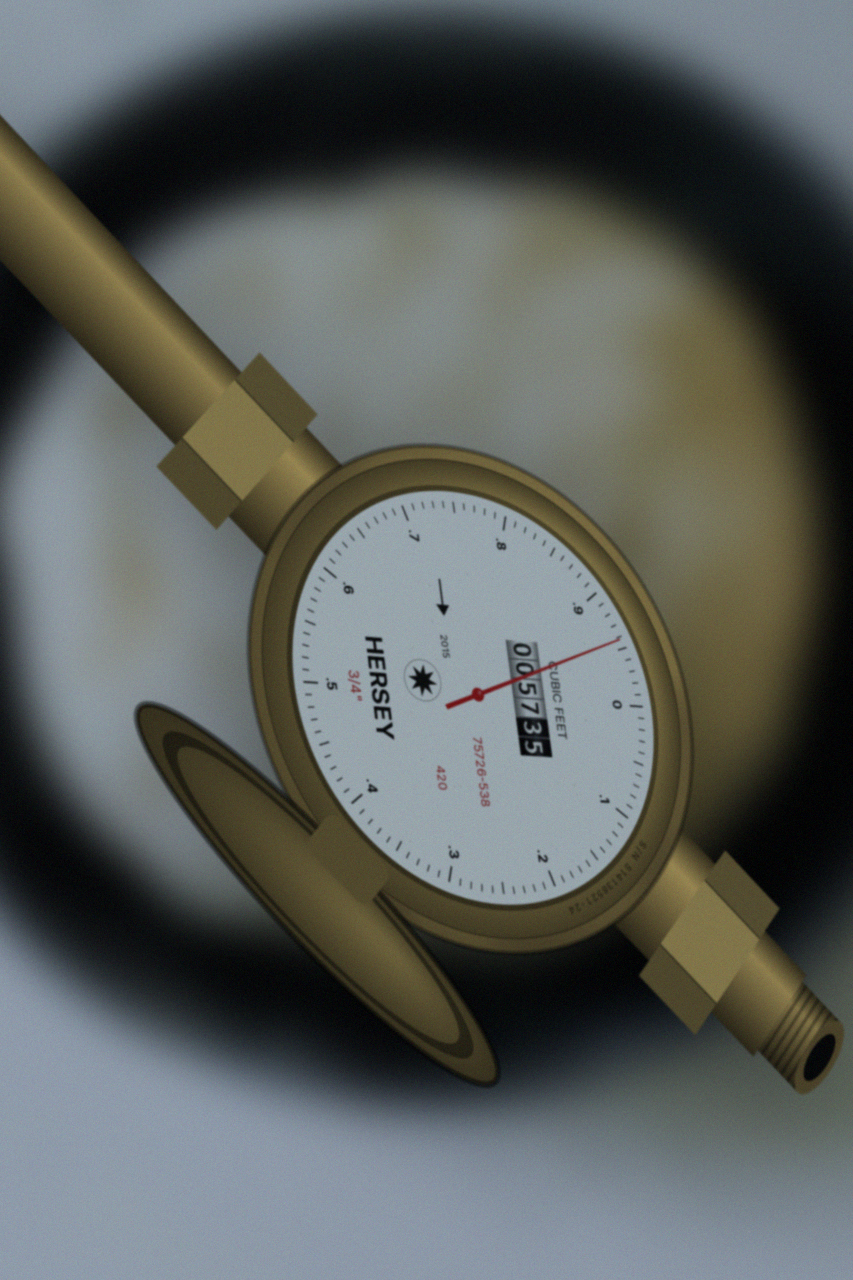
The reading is 5734.94 ft³
